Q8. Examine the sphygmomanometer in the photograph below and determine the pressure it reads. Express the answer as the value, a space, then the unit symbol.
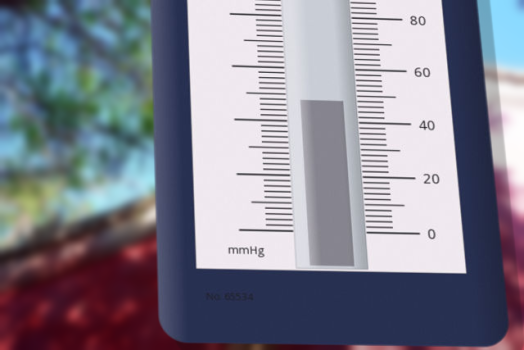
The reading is 48 mmHg
